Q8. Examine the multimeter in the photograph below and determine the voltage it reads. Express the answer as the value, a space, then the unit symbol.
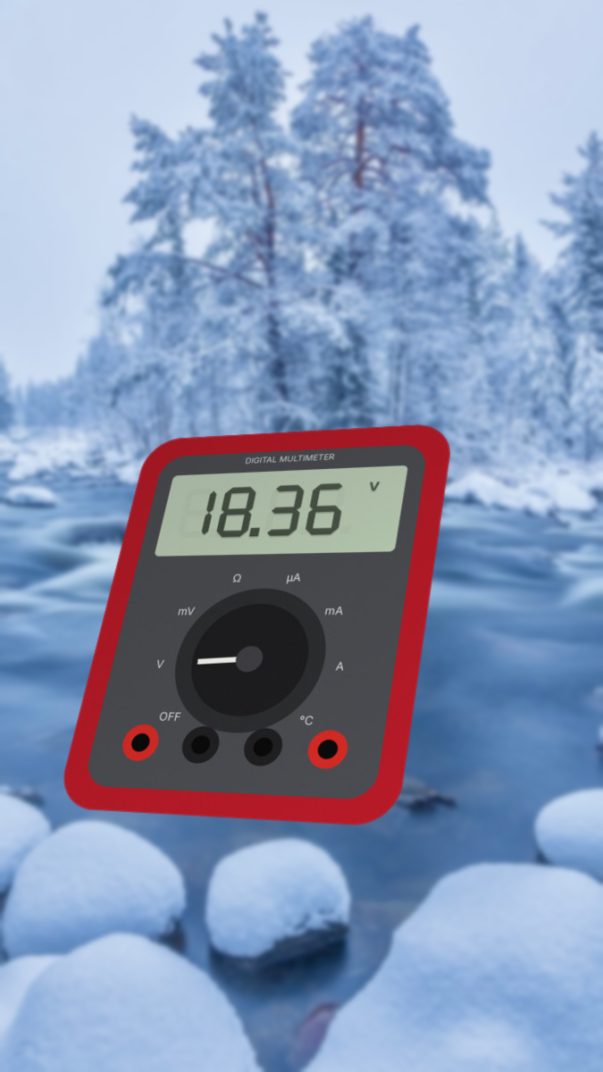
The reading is 18.36 V
